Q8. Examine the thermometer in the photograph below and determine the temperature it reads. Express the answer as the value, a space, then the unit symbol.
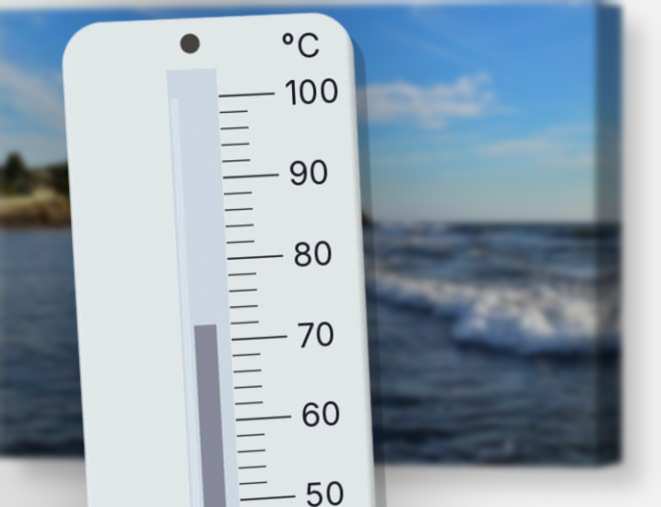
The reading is 72 °C
